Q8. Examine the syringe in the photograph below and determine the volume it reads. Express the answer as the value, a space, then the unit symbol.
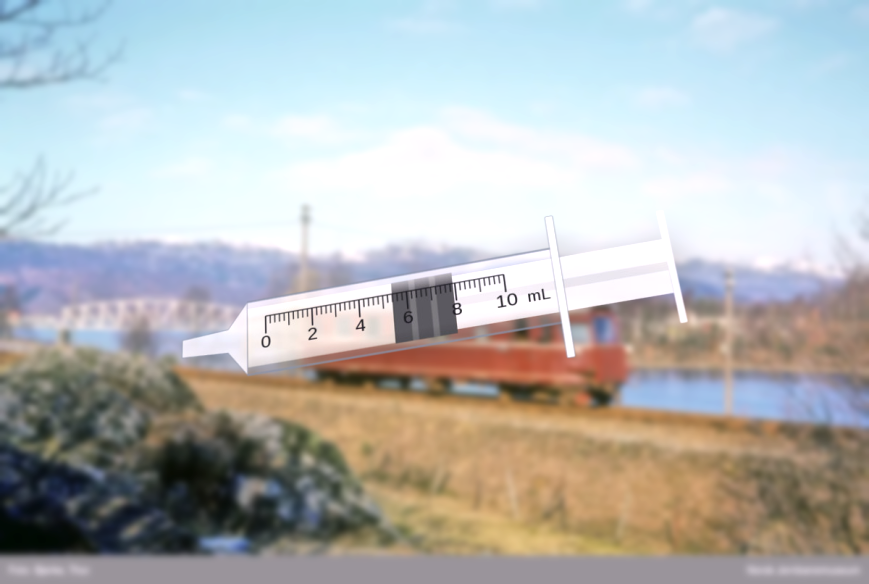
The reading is 5.4 mL
